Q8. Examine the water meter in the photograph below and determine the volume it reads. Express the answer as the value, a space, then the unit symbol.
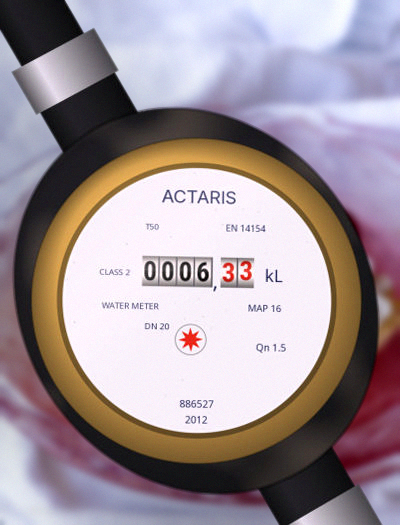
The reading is 6.33 kL
